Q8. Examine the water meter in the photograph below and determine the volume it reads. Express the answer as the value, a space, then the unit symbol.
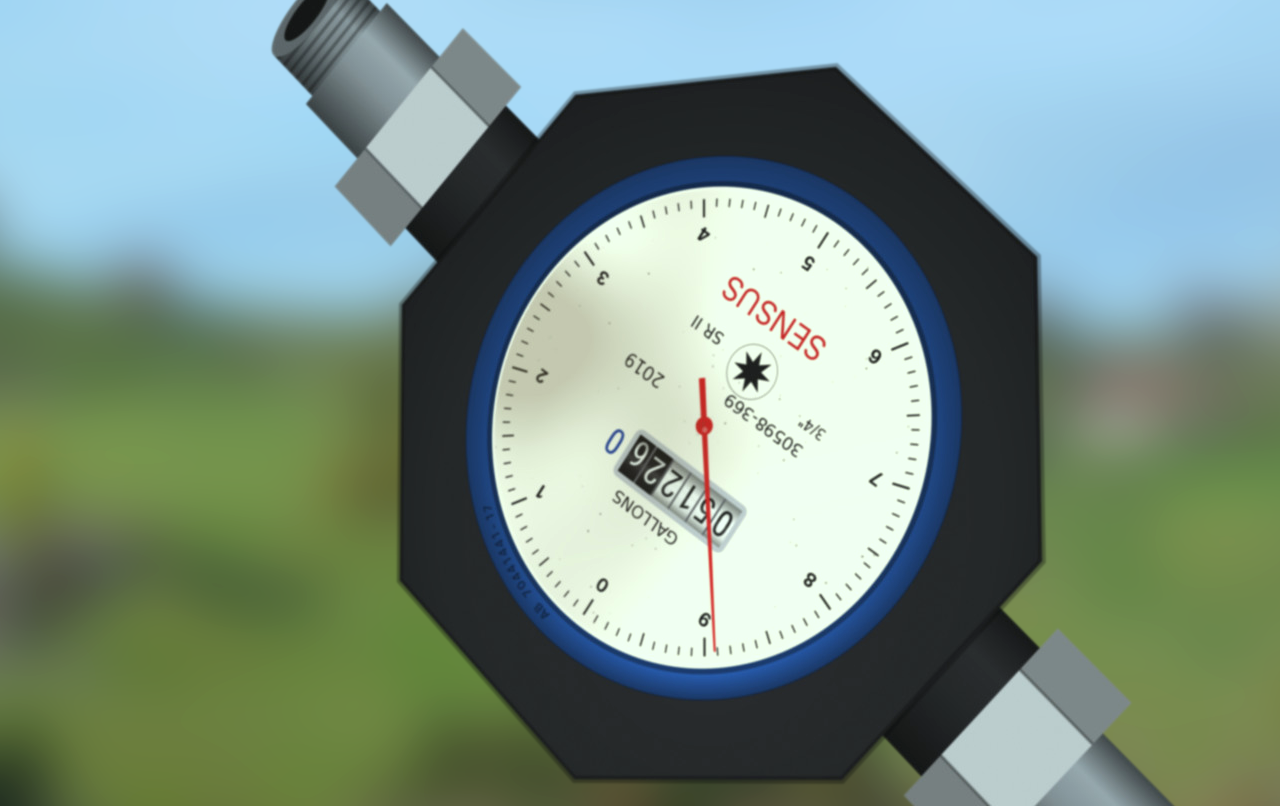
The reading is 512258.9 gal
